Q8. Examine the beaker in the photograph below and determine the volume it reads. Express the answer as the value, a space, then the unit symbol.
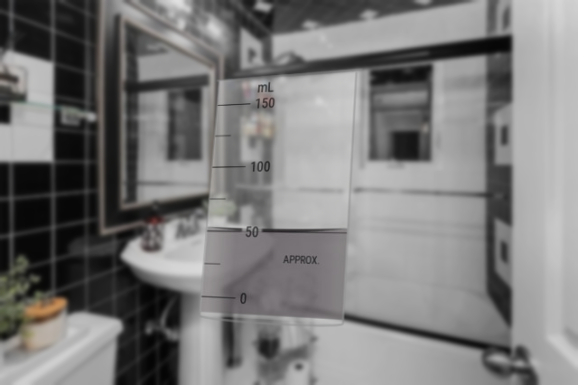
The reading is 50 mL
